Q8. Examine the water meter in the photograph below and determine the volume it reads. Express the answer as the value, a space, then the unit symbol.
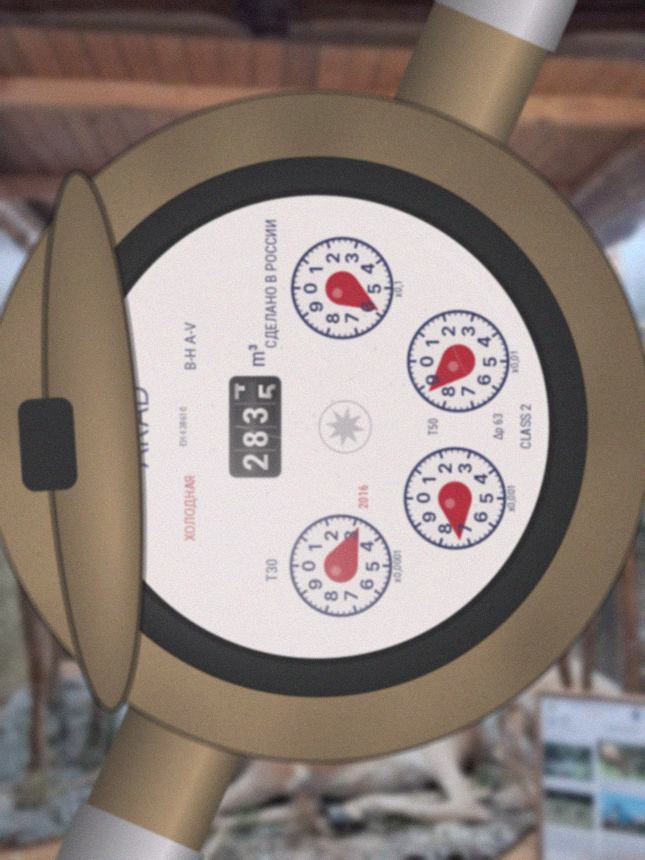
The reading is 2834.5873 m³
